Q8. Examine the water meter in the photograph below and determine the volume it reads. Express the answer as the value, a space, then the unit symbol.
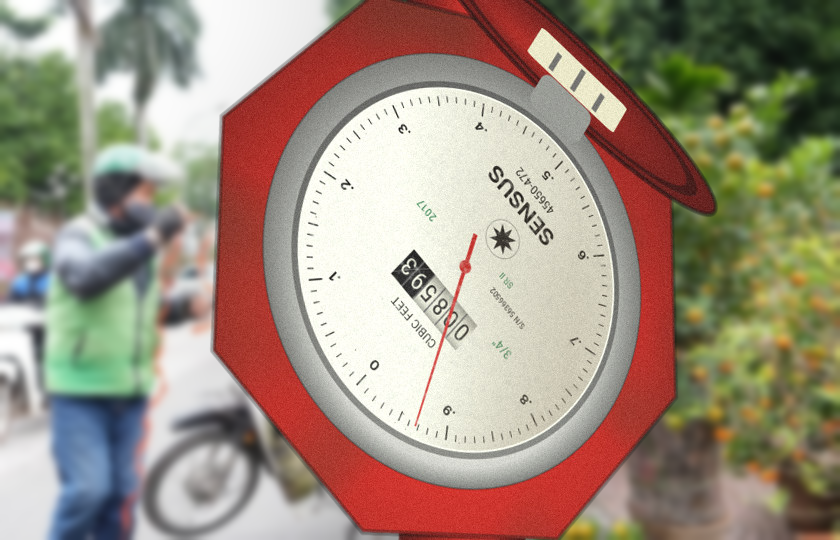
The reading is 8592.93 ft³
